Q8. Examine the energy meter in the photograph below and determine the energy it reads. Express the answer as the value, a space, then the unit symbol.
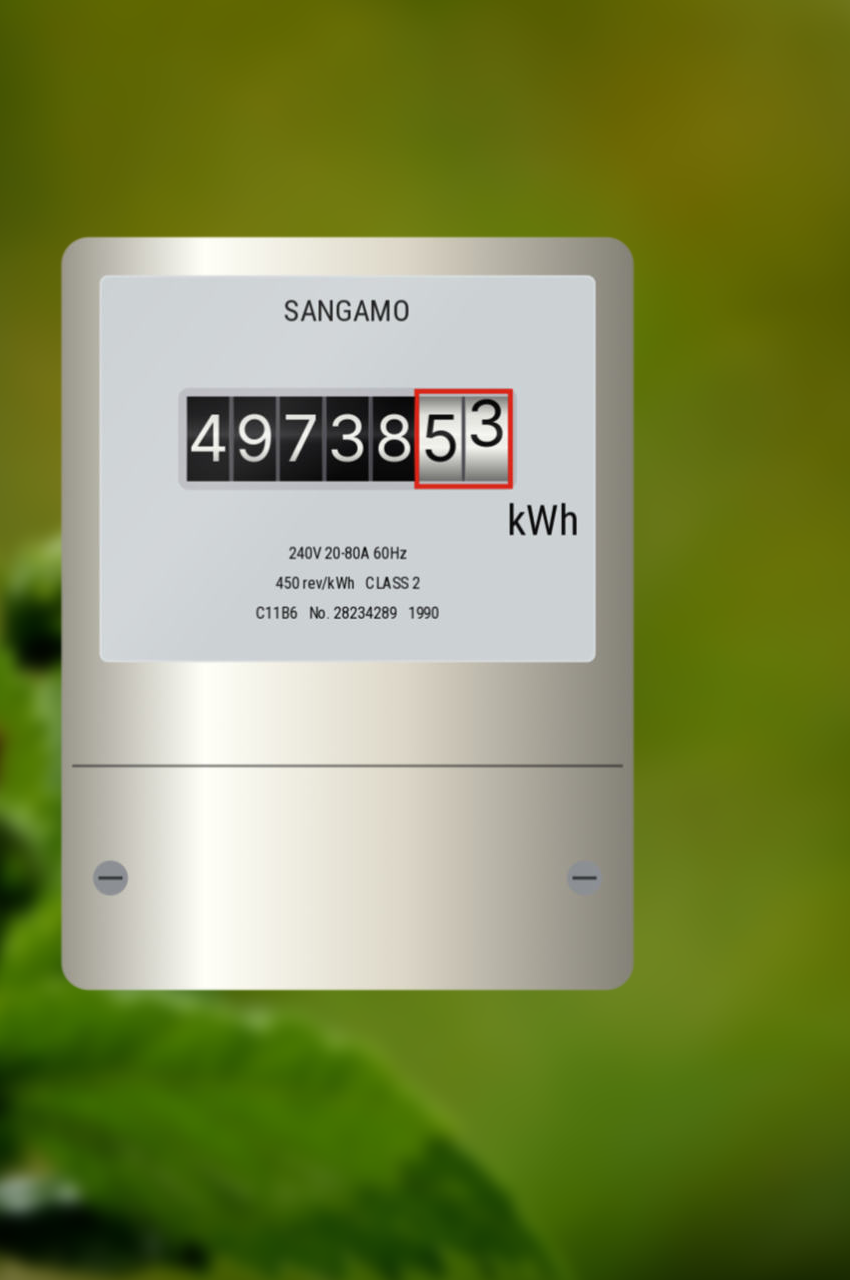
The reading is 49738.53 kWh
